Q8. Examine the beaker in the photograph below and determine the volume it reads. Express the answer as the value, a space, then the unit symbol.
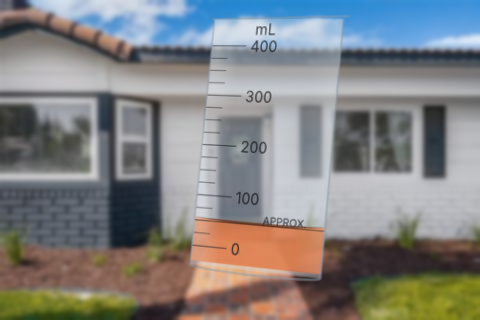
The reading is 50 mL
